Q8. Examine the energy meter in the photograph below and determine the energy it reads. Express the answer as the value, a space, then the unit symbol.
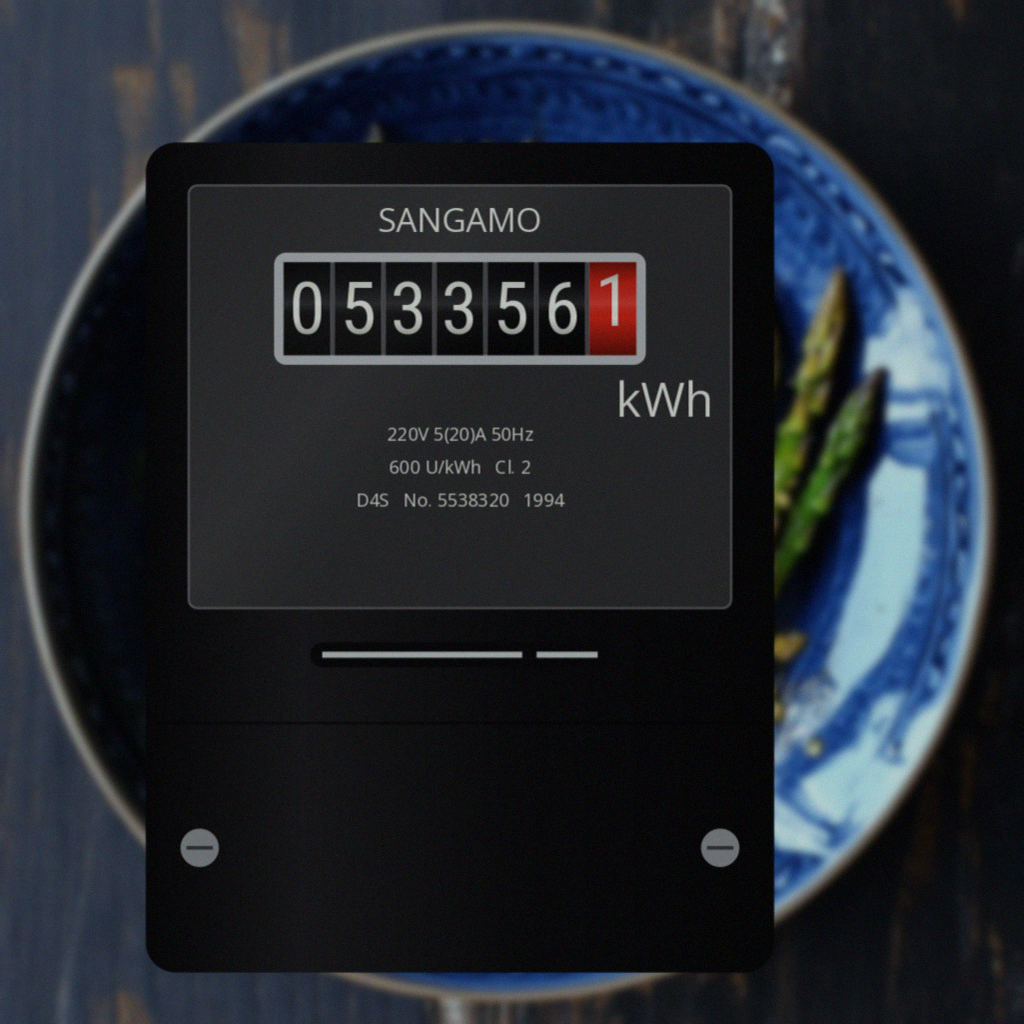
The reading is 53356.1 kWh
